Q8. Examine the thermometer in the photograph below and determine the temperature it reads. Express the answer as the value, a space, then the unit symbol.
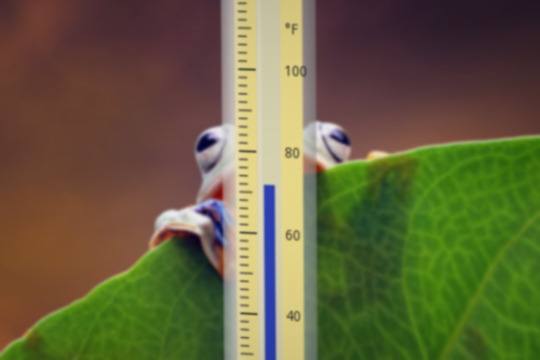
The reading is 72 °F
